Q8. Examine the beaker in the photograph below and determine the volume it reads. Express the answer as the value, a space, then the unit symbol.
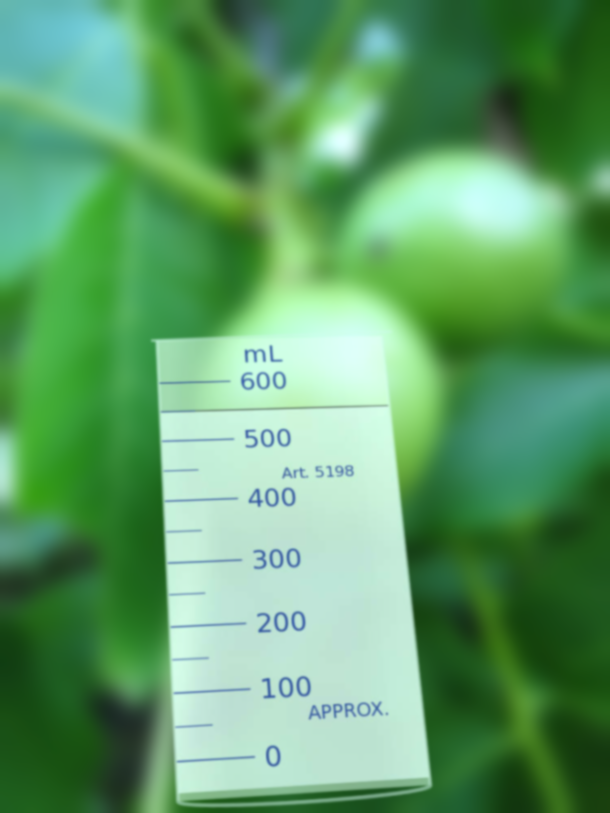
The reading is 550 mL
